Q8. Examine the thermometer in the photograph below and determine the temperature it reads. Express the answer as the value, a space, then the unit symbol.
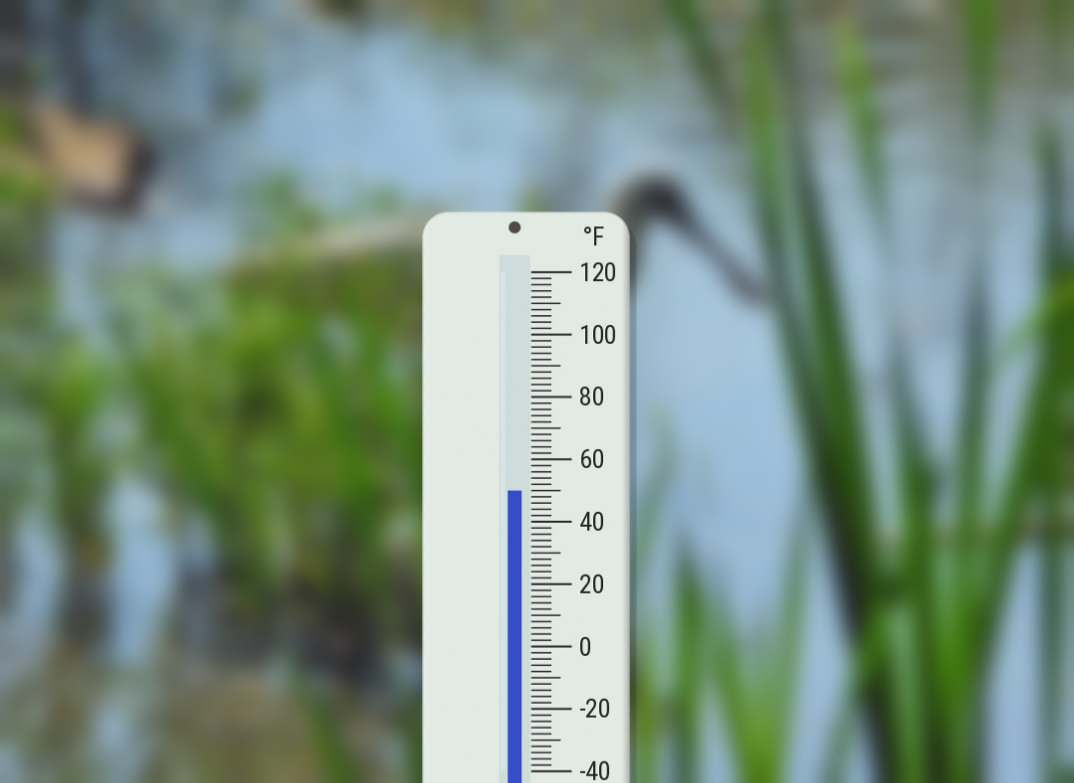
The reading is 50 °F
